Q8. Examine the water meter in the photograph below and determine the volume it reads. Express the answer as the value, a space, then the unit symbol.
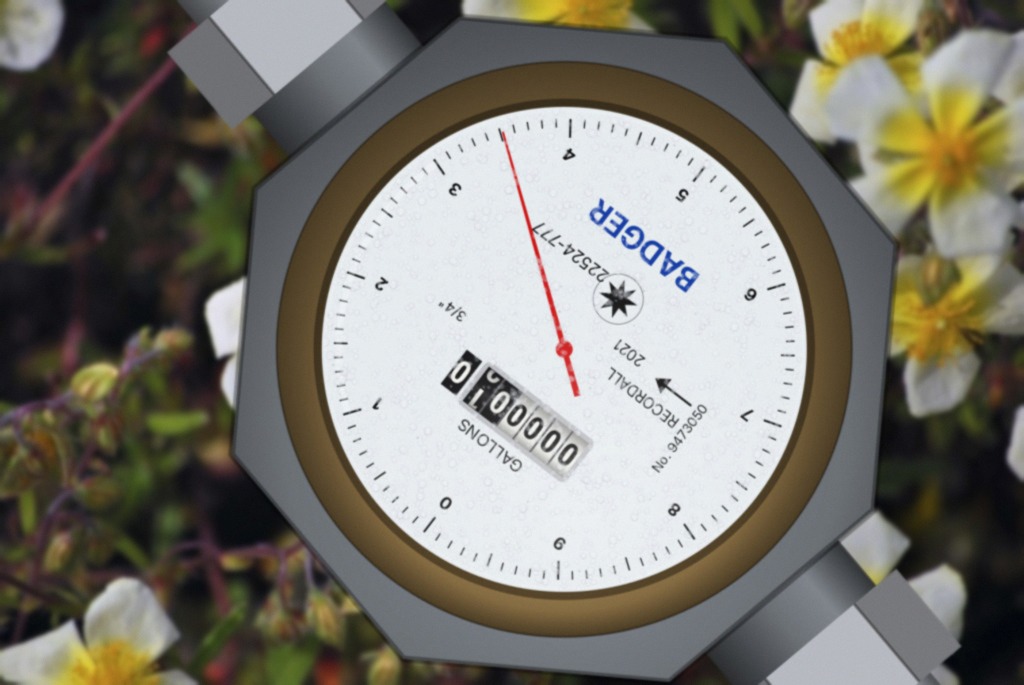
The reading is 13.5 gal
